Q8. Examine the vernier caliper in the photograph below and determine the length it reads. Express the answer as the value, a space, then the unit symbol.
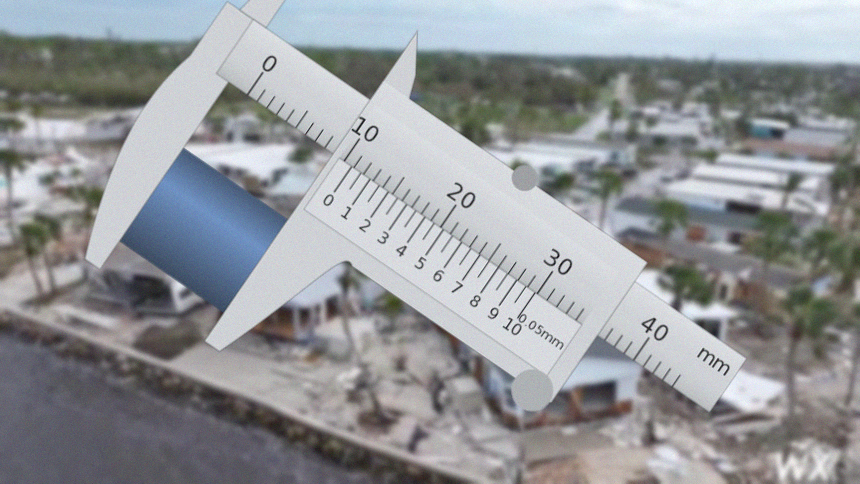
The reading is 10.8 mm
